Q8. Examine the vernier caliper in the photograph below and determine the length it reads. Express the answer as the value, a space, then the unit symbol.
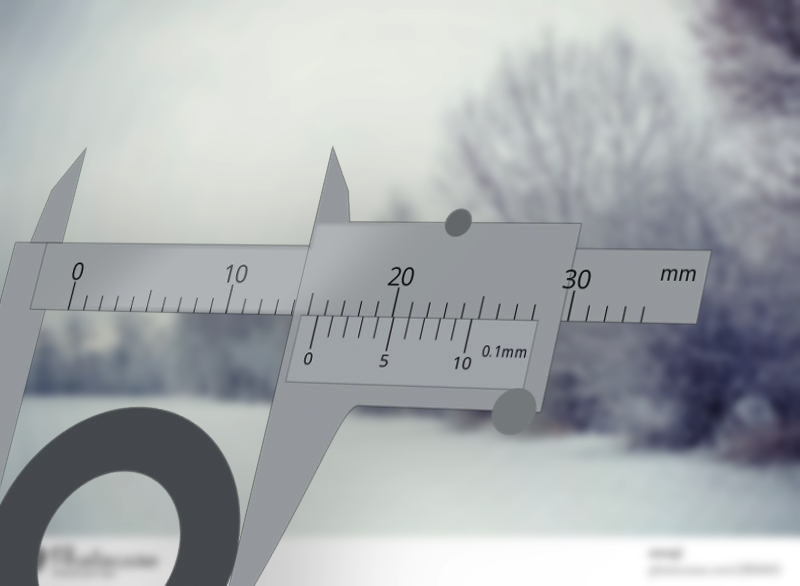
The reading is 15.6 mm
